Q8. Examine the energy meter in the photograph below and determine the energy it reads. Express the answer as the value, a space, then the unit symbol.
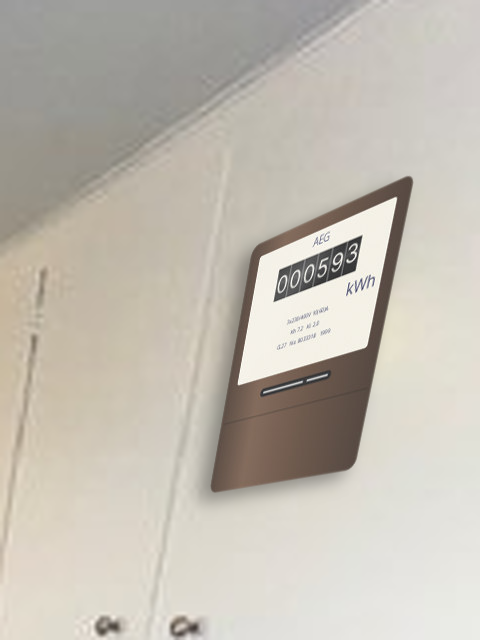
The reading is 593 kWh
